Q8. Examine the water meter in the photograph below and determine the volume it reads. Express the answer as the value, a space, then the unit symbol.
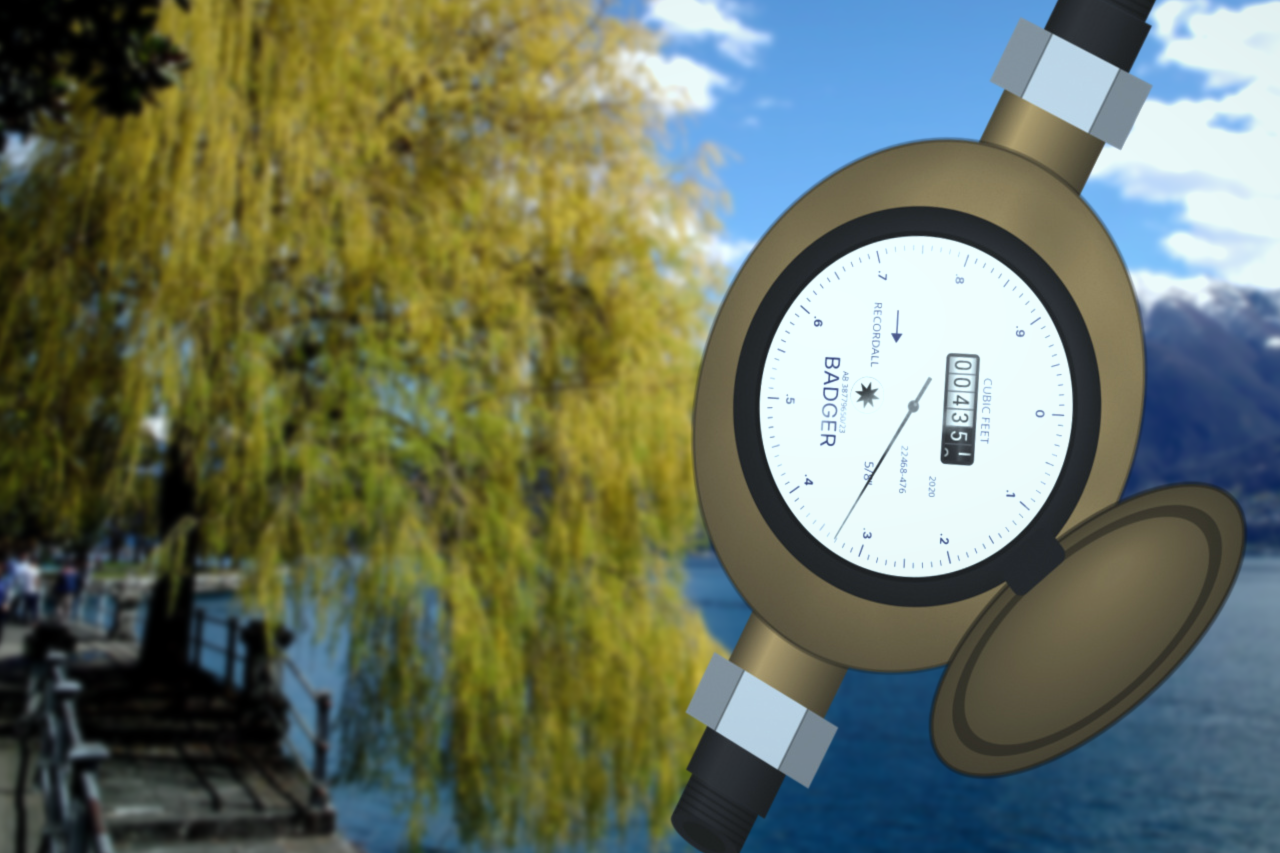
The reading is 4351.33 ft³
